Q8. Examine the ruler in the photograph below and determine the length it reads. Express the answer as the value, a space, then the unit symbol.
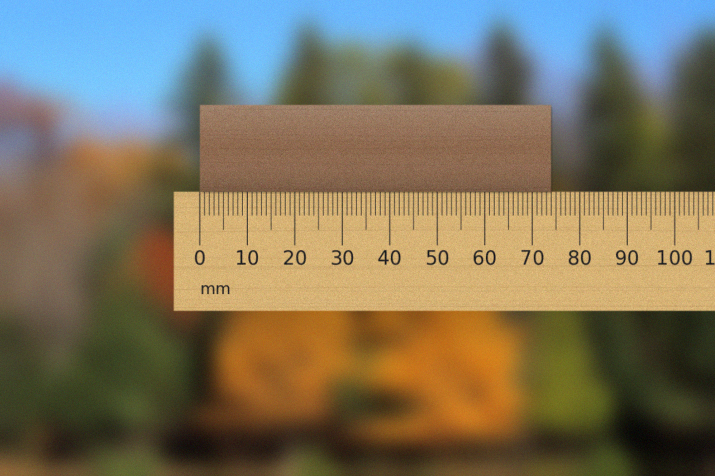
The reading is 74 mm
